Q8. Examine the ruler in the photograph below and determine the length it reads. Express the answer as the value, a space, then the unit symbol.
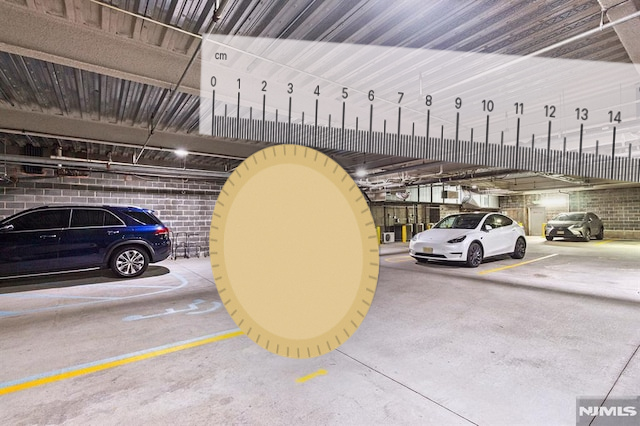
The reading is 6.5 cm
